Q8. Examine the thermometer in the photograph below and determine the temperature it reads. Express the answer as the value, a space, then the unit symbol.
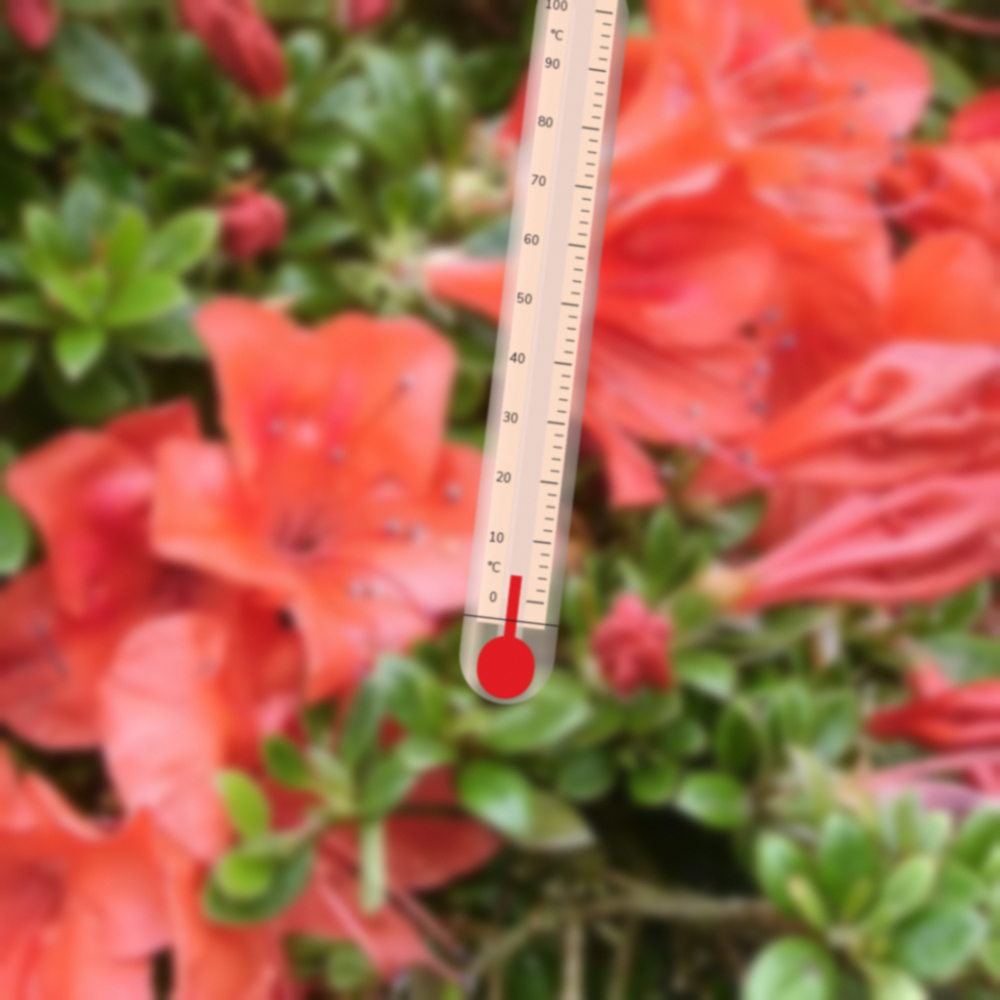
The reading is 4 °C
